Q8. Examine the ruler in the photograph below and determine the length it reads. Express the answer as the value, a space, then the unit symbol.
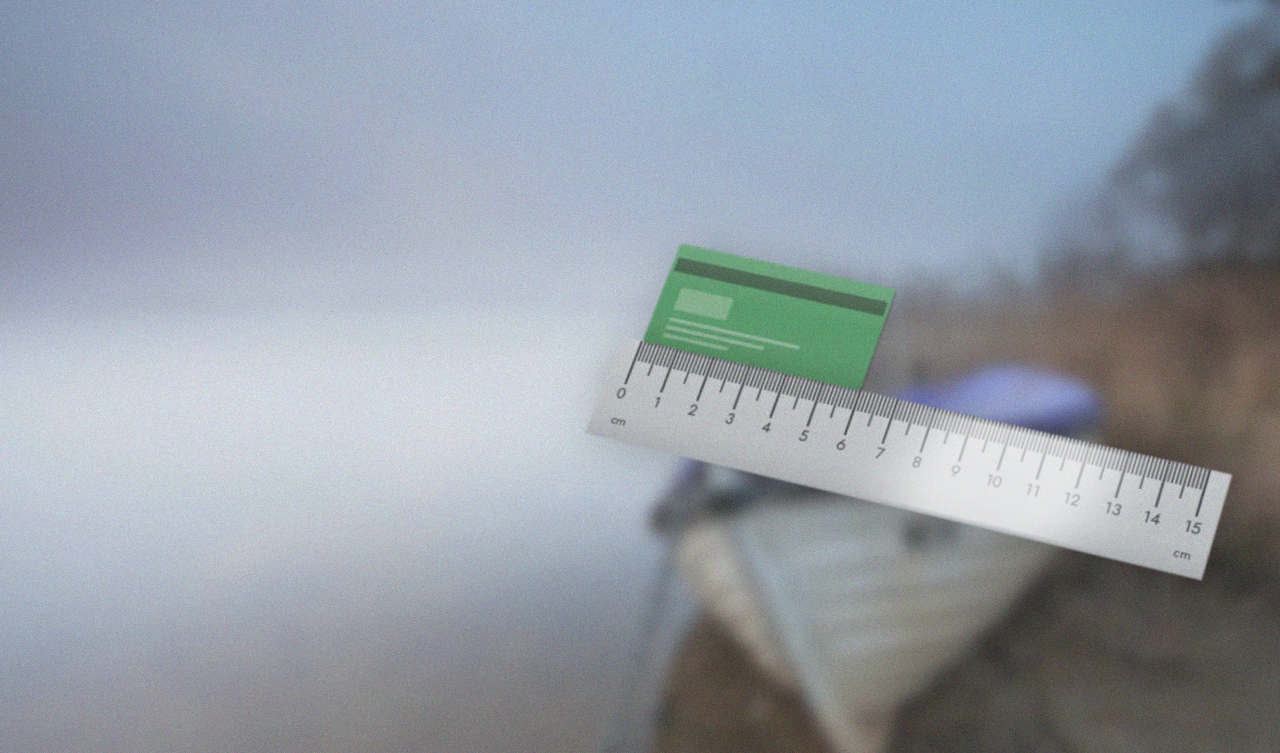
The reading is 6 cm
